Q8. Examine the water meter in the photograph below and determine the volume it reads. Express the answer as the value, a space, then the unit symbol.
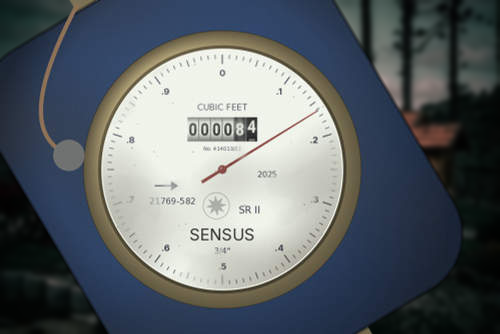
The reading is 84.16 ft³
